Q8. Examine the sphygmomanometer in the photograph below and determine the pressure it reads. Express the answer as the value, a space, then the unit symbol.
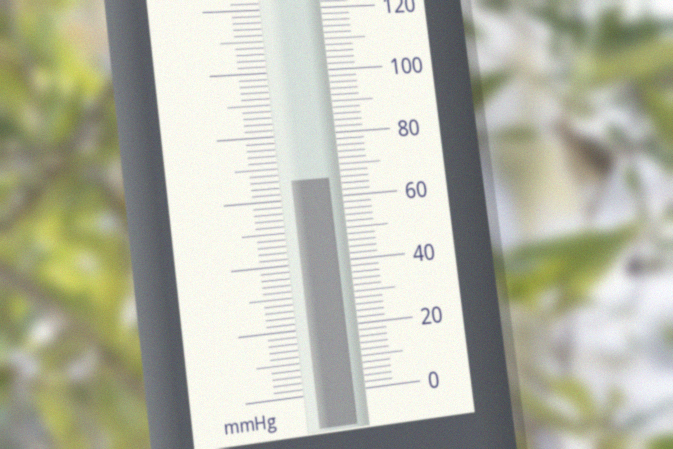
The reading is 66 mmHg
